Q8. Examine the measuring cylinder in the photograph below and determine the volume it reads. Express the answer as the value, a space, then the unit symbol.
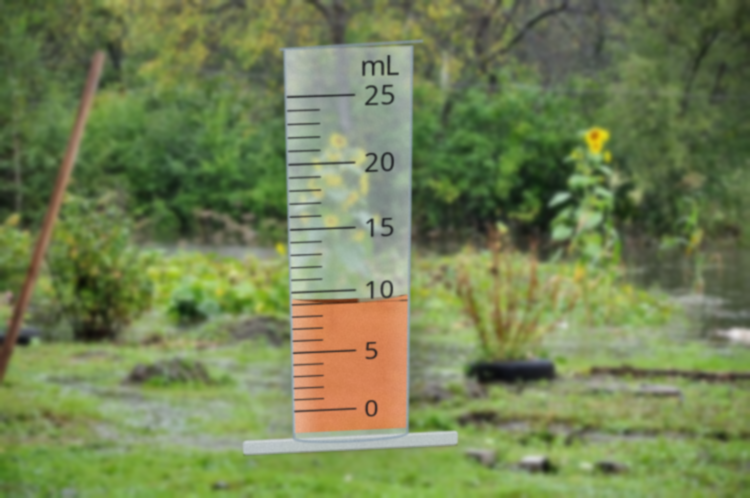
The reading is 9 mL
